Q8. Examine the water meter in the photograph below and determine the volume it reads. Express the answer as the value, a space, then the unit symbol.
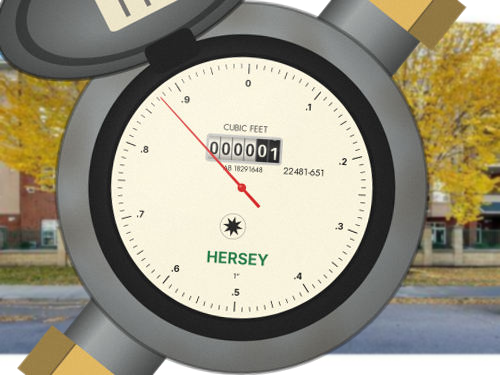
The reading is 0.87 ft³
